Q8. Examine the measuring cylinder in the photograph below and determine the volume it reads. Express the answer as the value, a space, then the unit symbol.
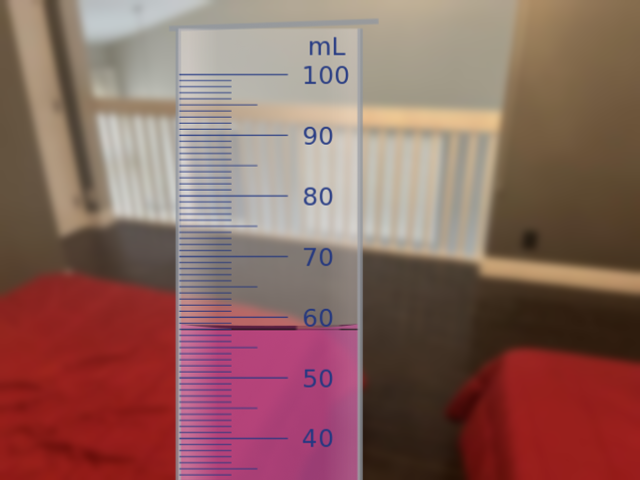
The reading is 58 mL
